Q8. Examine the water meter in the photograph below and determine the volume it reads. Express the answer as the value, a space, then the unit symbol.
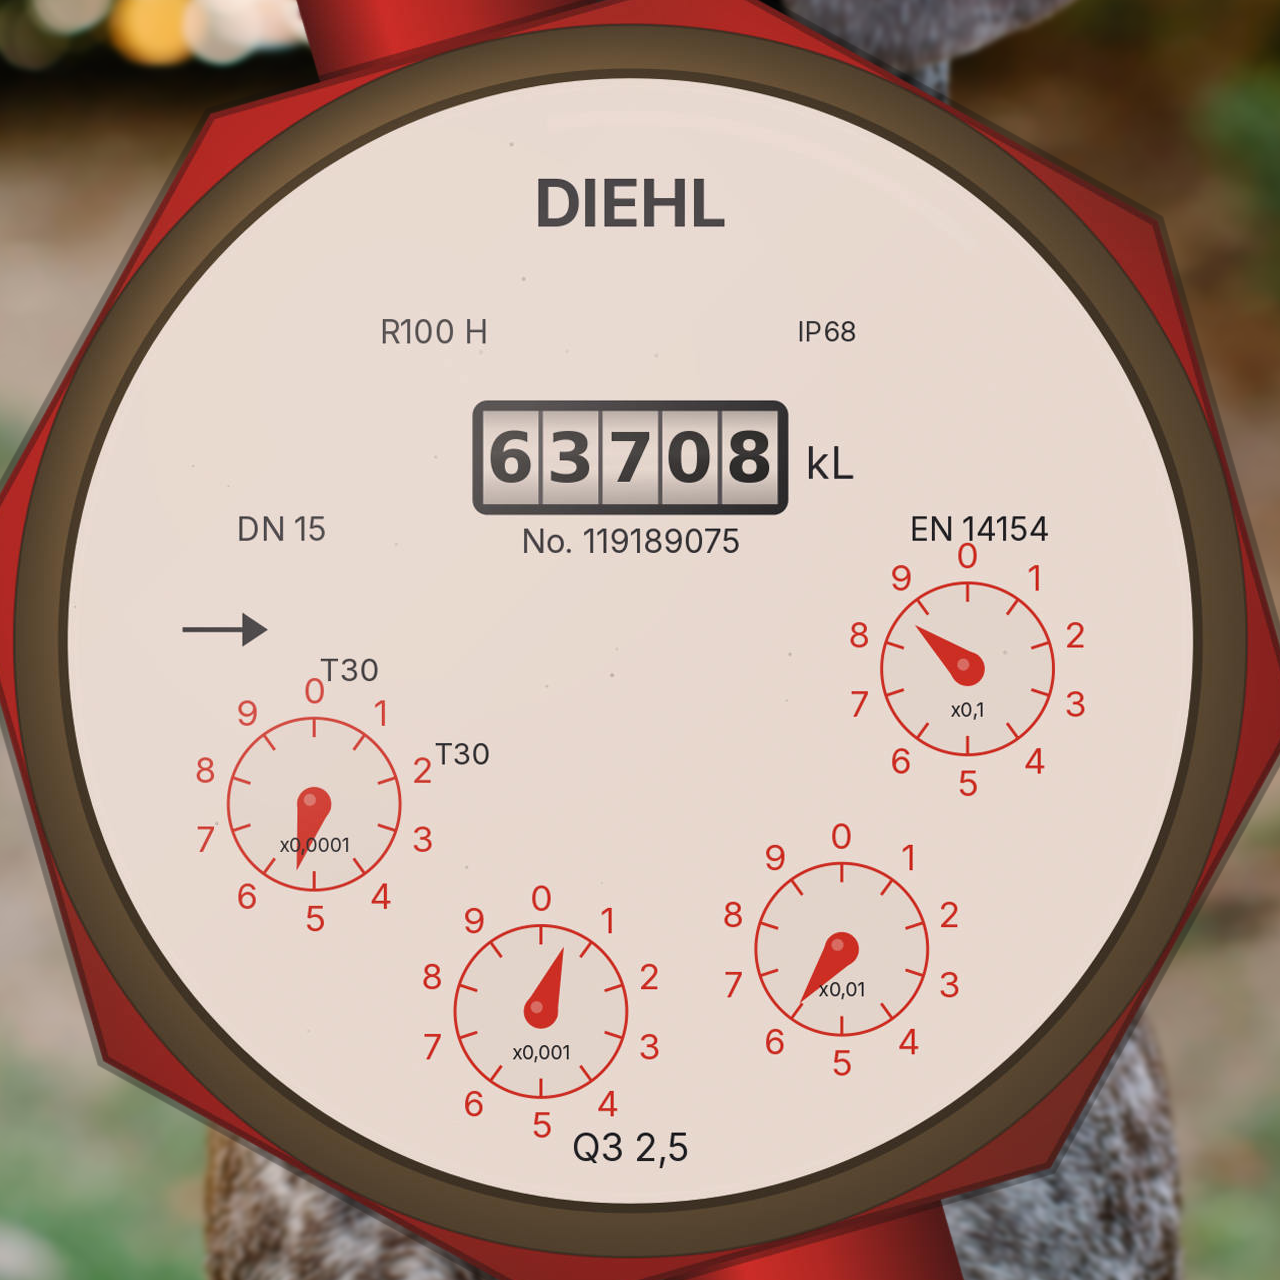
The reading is 63708.8605 kL
